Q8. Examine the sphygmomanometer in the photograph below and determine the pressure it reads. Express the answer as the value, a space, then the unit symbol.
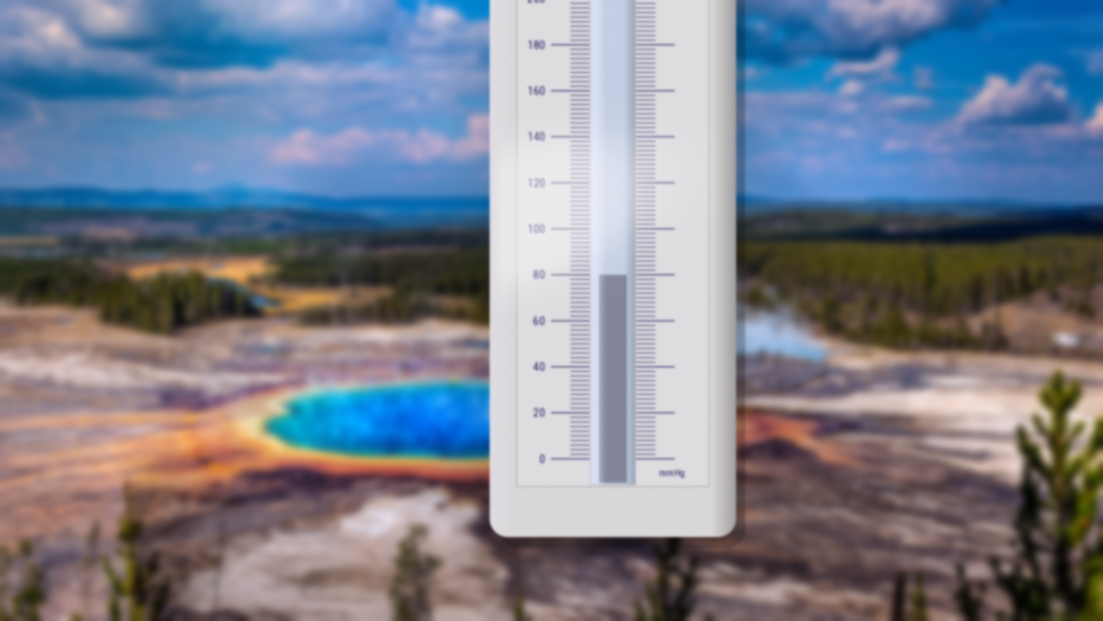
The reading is 80 mmHg
